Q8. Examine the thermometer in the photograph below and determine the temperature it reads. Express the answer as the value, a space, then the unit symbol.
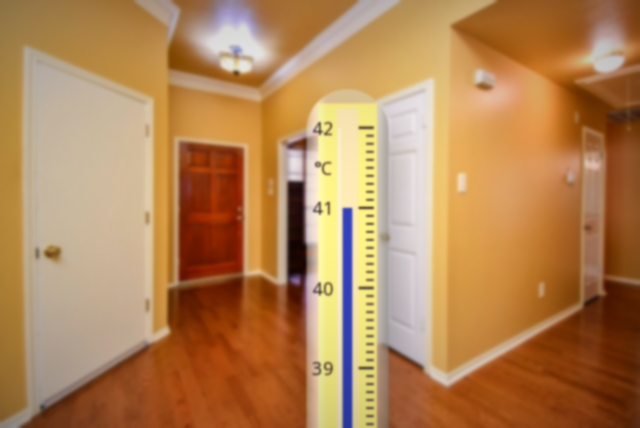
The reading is 41 °C
